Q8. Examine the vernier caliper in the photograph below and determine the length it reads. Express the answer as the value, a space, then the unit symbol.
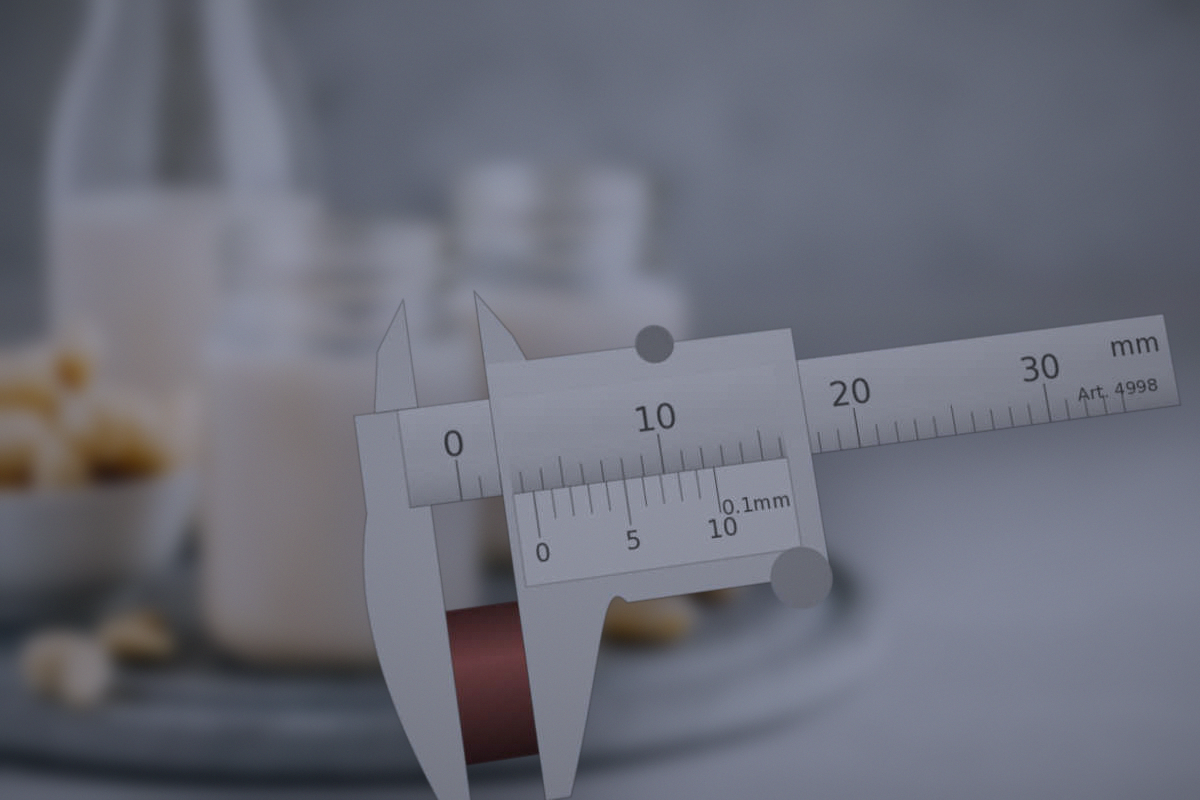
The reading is 3.5 mm
